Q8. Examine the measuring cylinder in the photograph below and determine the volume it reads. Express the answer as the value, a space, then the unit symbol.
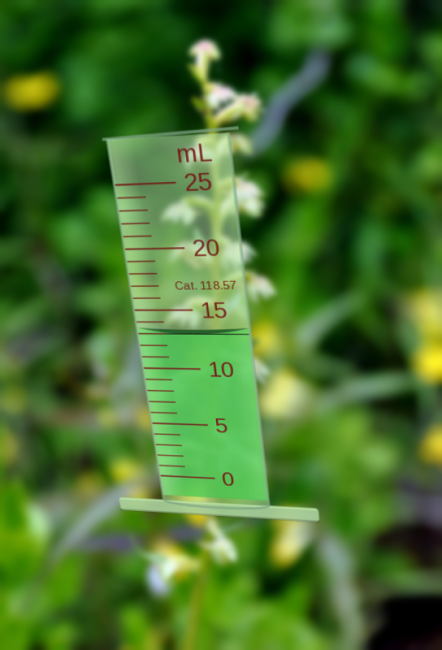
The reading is 13 mL
